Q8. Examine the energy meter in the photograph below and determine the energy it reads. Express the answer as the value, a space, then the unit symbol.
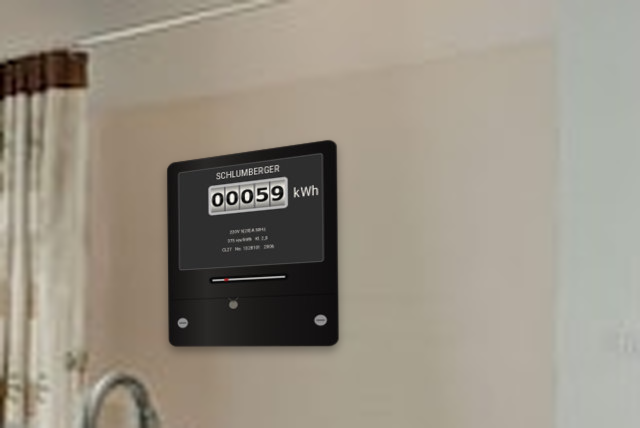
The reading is 59 kWh
